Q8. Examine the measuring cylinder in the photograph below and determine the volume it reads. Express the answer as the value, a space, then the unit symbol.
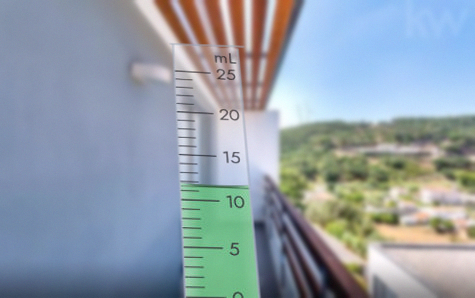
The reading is 11.5 mL
